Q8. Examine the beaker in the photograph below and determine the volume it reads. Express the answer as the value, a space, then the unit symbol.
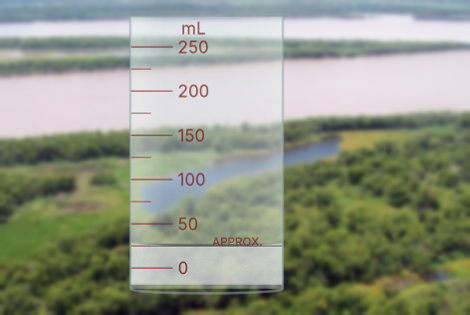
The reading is 25 mL
